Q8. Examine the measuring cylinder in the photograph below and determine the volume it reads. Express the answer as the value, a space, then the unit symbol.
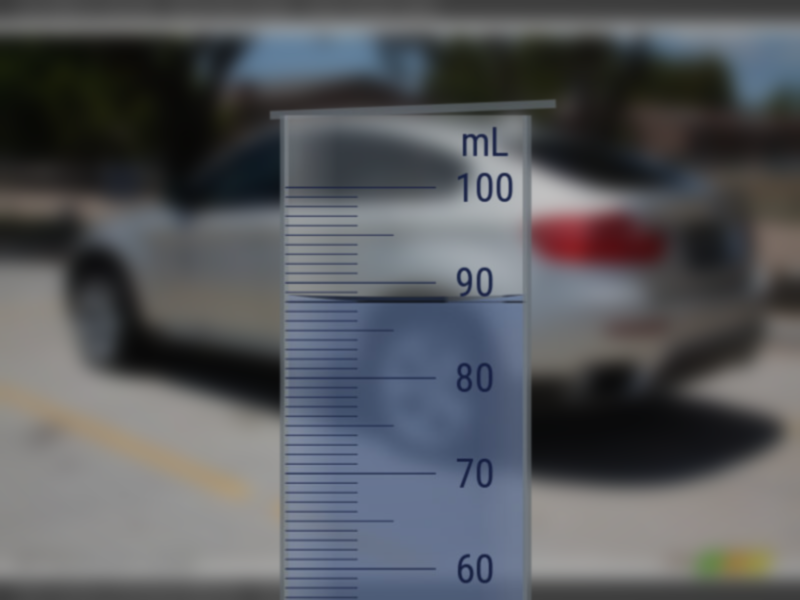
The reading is 88 mL
